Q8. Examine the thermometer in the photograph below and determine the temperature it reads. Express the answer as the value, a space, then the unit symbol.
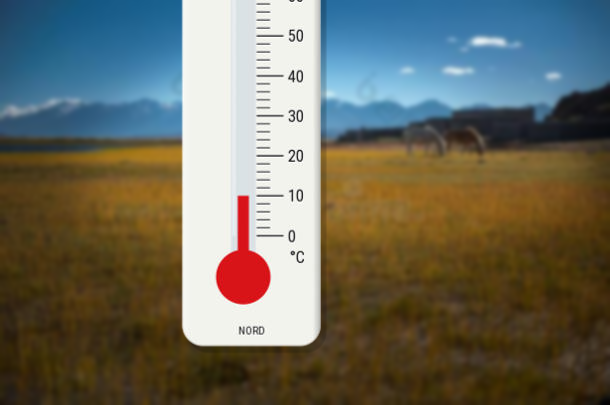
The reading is 10 °C
